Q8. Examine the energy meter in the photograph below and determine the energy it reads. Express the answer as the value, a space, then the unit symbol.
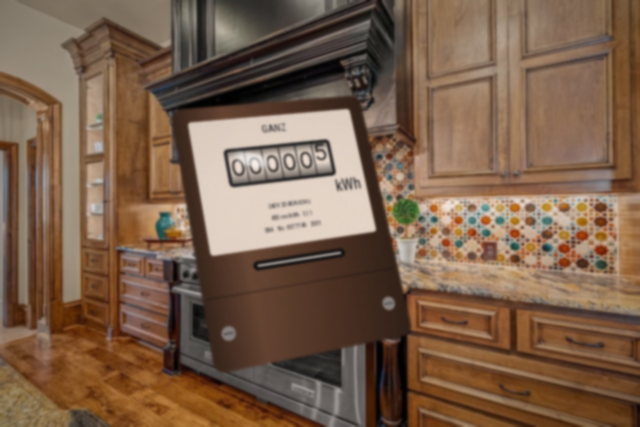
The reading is 5 kWh
